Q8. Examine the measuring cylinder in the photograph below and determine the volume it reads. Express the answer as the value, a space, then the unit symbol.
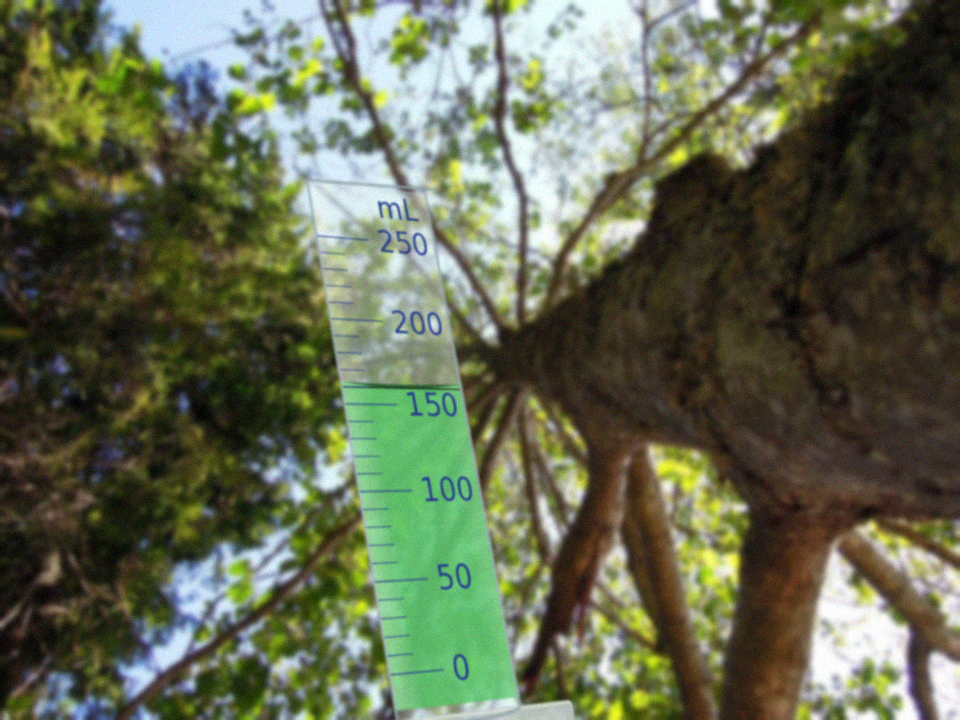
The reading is 160 mL
